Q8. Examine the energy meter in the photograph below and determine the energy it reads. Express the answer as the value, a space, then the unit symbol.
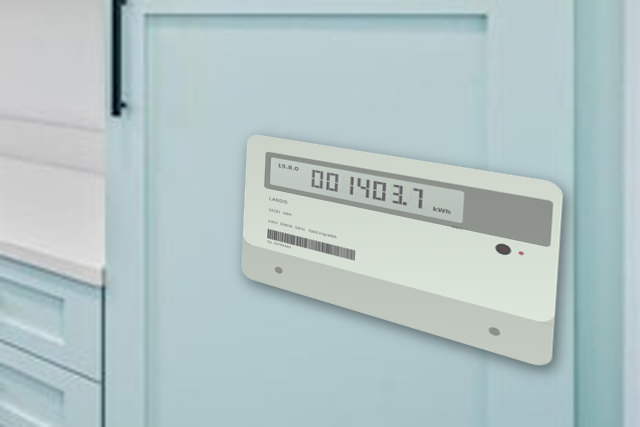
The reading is 1403.7 kWh
